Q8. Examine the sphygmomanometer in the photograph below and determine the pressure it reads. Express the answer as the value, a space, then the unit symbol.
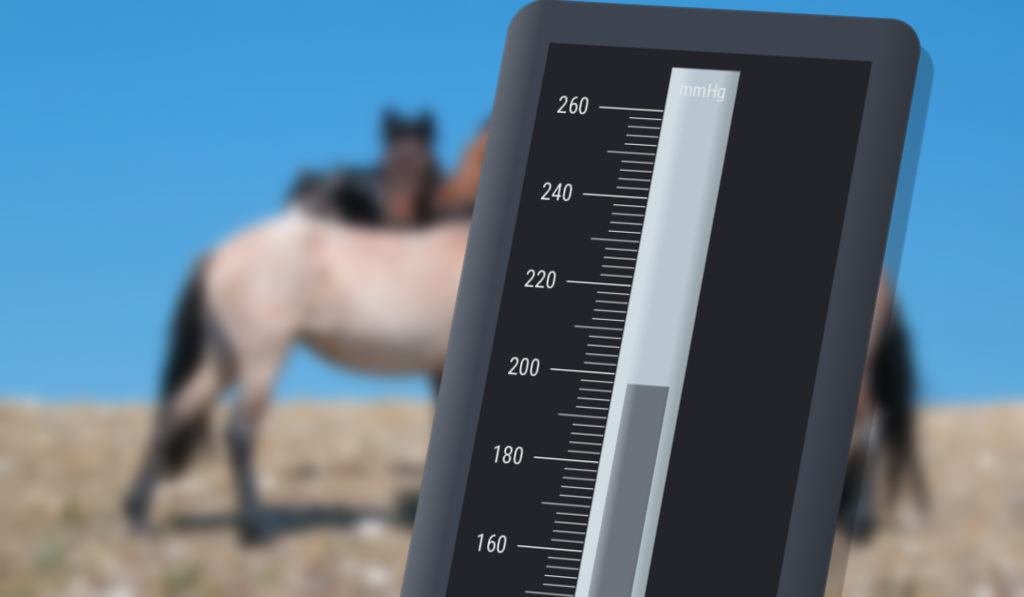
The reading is 198 mmHg
